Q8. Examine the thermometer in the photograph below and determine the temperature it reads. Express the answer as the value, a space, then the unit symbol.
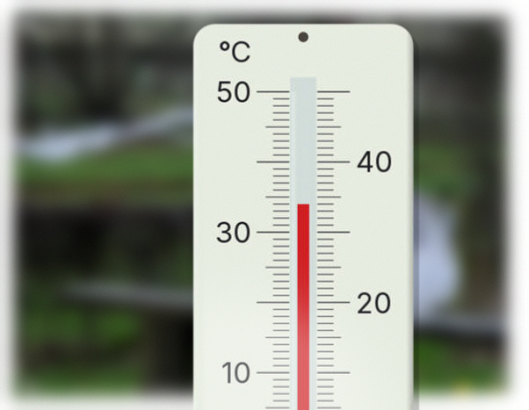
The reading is 34 °C
